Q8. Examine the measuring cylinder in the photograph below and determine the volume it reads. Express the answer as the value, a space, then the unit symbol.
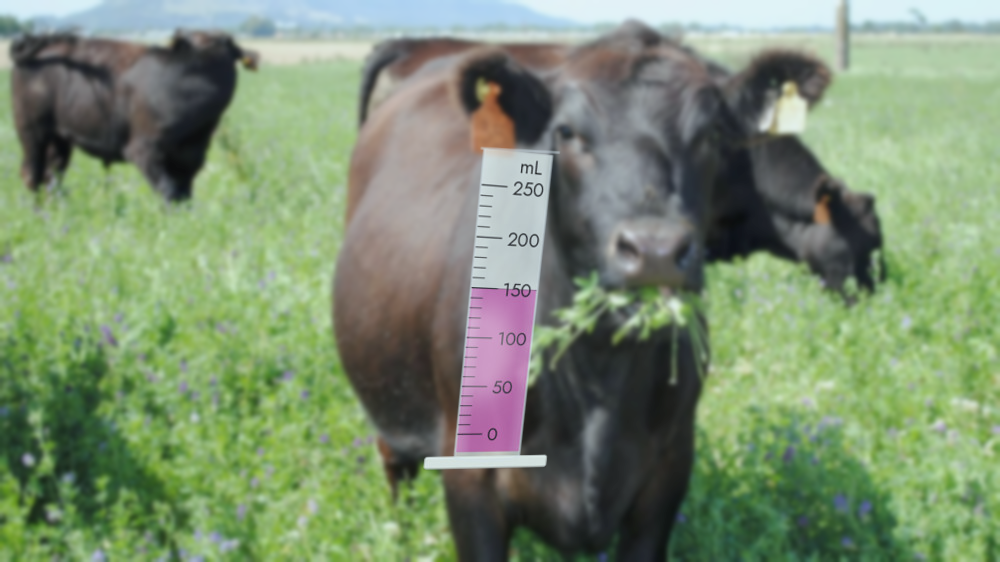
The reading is 150 mL
